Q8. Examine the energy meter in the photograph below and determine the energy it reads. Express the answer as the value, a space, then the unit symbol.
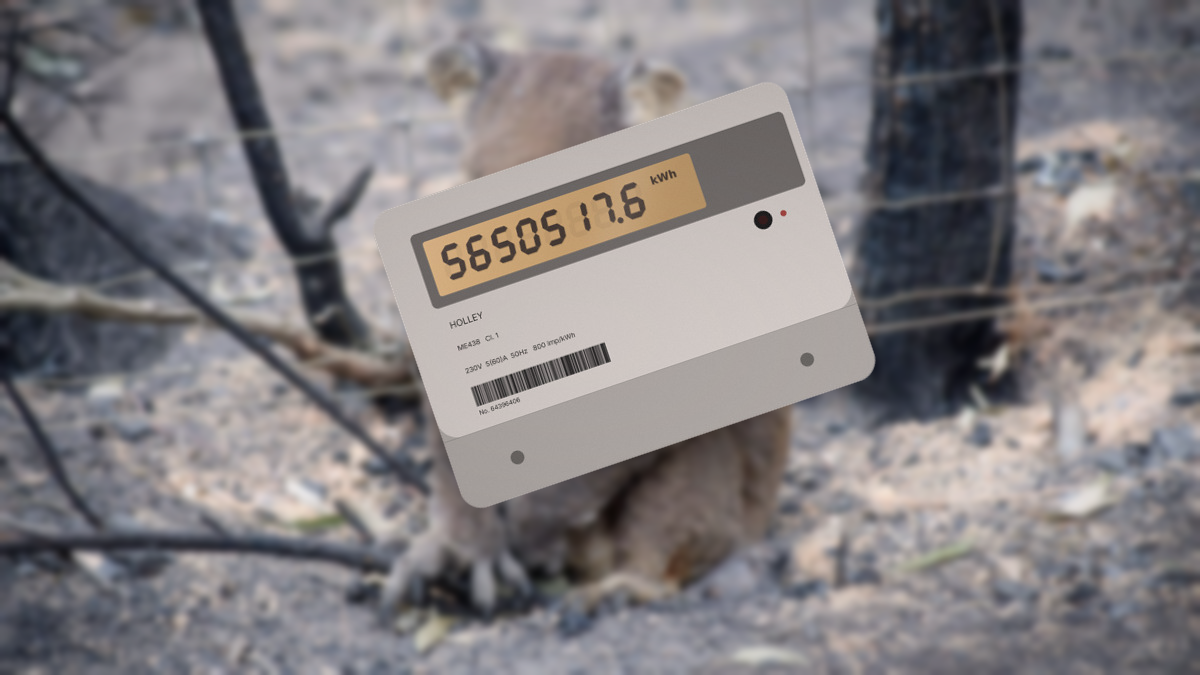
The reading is 5650517.6 kWh
